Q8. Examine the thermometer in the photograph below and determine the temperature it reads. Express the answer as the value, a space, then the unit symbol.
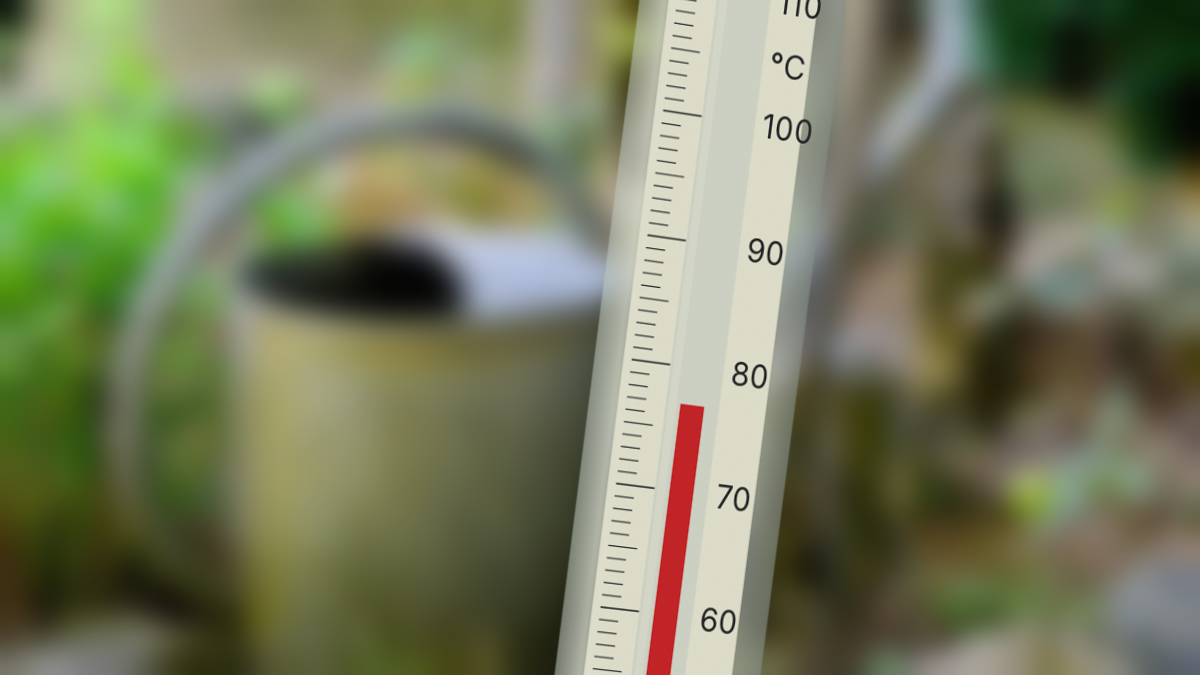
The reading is 77 °C
